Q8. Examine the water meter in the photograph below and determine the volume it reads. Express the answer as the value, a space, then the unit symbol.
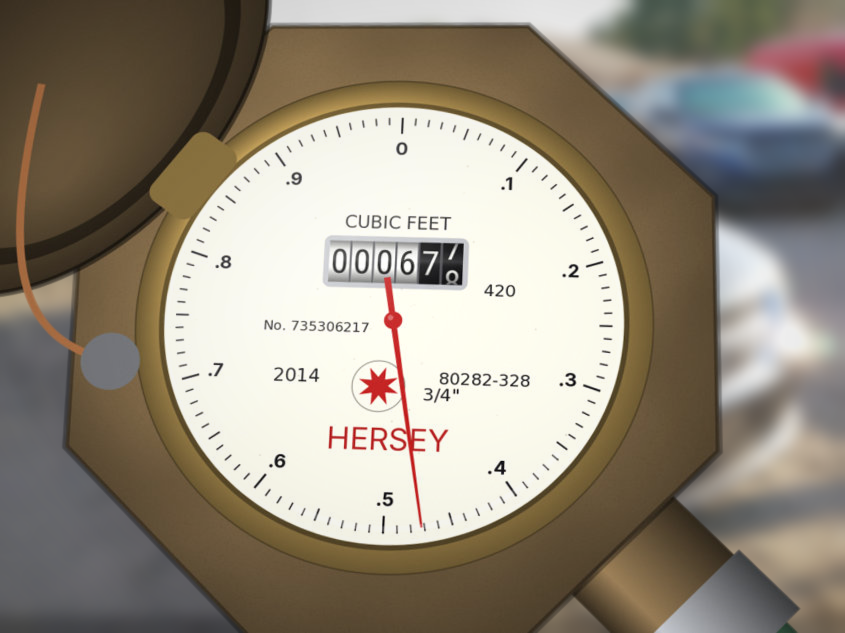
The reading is 677.47 ft³
